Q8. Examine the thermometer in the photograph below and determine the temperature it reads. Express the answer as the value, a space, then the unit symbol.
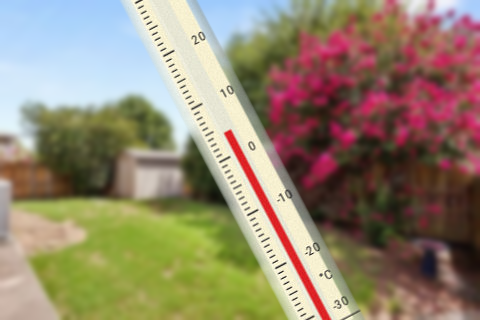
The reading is 4 °C
